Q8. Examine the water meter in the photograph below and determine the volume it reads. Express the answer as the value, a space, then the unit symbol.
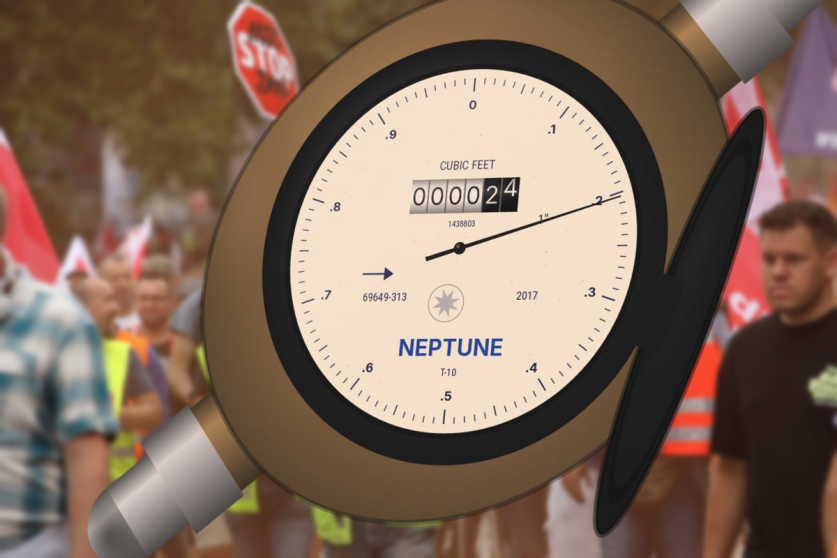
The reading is 24.20 ft³
